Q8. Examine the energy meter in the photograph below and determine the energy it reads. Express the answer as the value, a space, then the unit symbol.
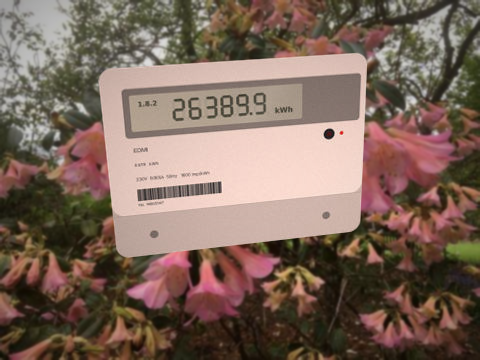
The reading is 26389.9 kWh
